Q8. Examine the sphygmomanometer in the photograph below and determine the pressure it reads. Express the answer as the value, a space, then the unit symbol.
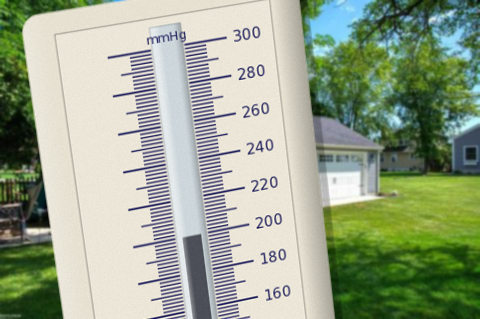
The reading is 200 mmHg
